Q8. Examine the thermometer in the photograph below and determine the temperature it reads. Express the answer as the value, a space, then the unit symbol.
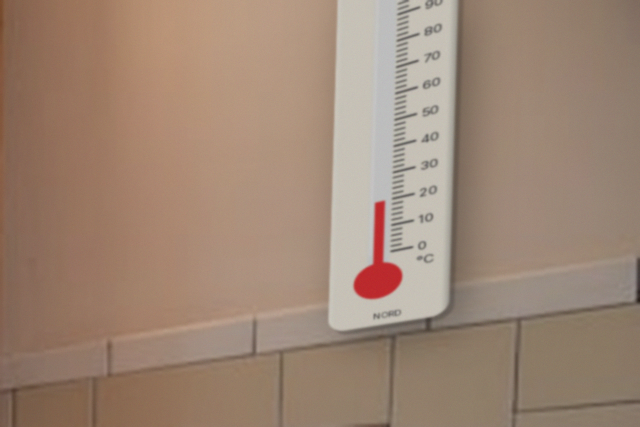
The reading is 20 °C
